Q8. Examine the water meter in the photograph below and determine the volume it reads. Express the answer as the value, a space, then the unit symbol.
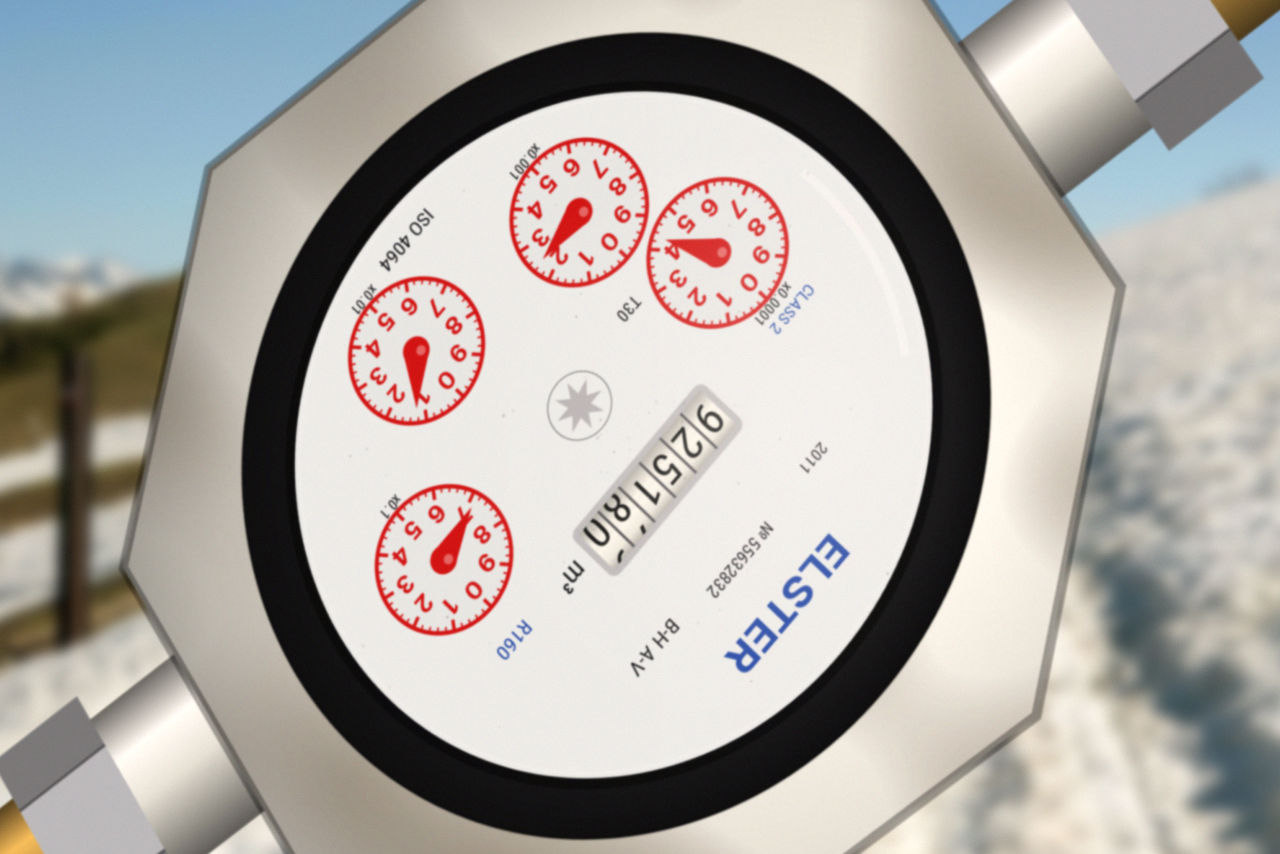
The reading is 925179.7124 m³
